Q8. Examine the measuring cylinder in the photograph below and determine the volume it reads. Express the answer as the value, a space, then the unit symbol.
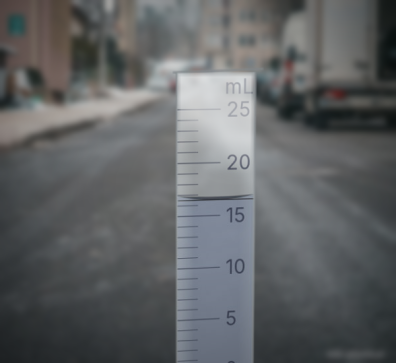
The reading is 16.5 mL
